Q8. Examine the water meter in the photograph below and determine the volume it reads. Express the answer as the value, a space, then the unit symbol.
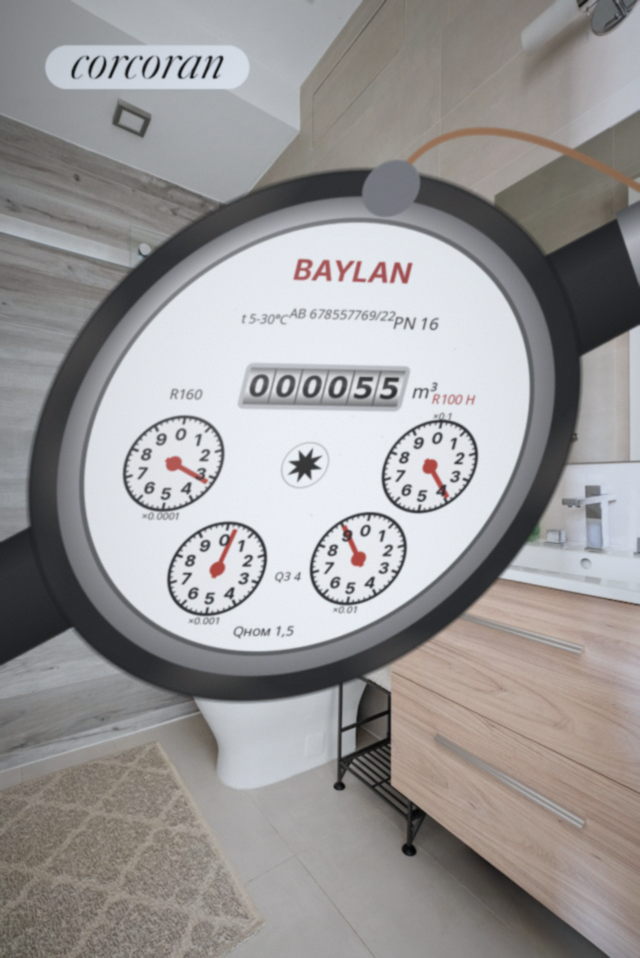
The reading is 55.3903 m³
